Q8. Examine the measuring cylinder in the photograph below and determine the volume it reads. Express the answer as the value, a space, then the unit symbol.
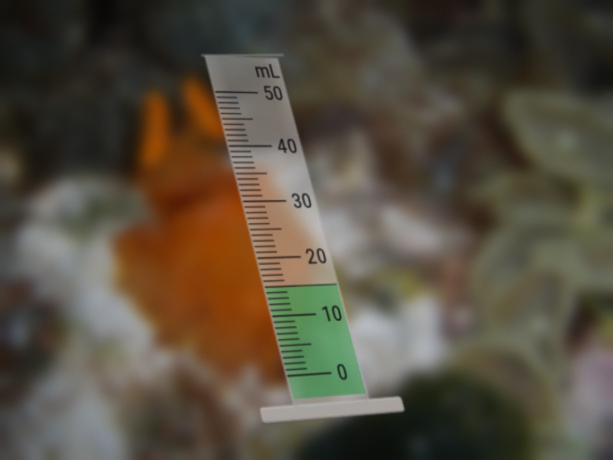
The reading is 15 mL
